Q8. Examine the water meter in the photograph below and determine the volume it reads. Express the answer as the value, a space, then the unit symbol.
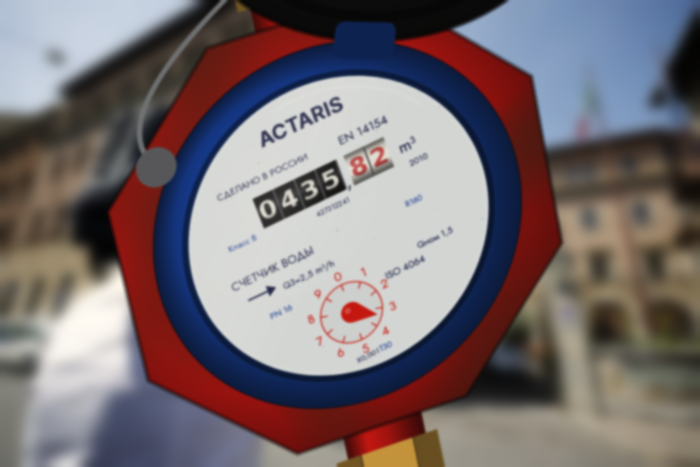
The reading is 435.823 m³
